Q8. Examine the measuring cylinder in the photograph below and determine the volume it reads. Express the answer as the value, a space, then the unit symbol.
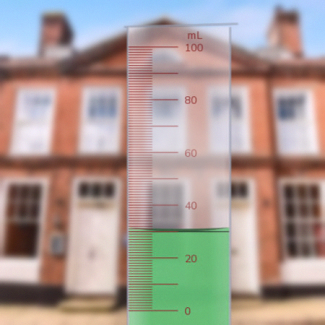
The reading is 30 mL
